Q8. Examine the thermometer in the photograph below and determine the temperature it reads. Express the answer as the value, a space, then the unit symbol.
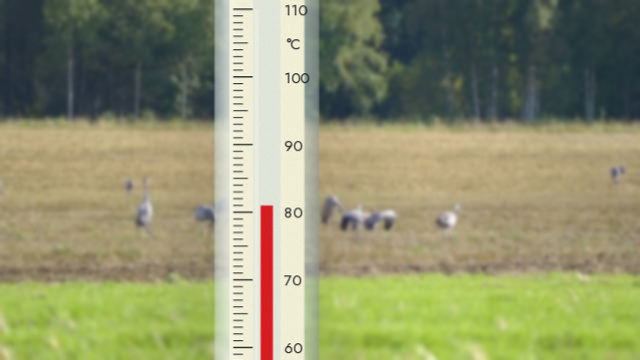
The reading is 81 °C
